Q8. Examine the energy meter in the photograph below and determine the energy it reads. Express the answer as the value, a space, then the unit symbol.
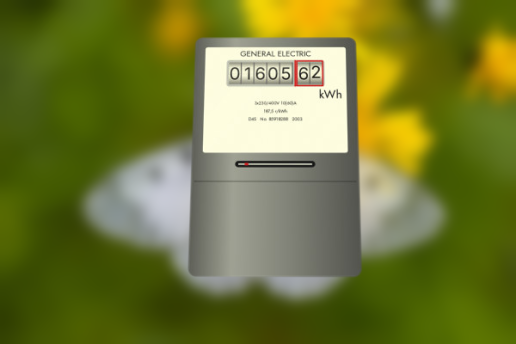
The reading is 1605.62 kWh
